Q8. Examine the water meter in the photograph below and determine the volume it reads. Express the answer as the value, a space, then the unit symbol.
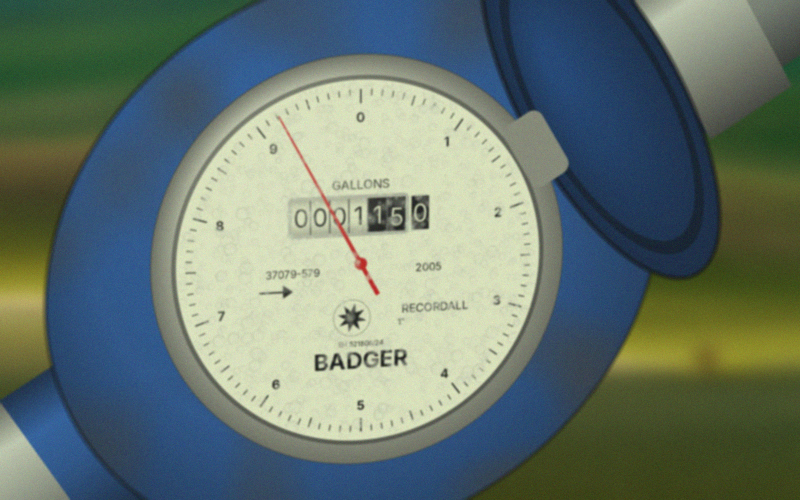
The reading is 1149.2 gal
